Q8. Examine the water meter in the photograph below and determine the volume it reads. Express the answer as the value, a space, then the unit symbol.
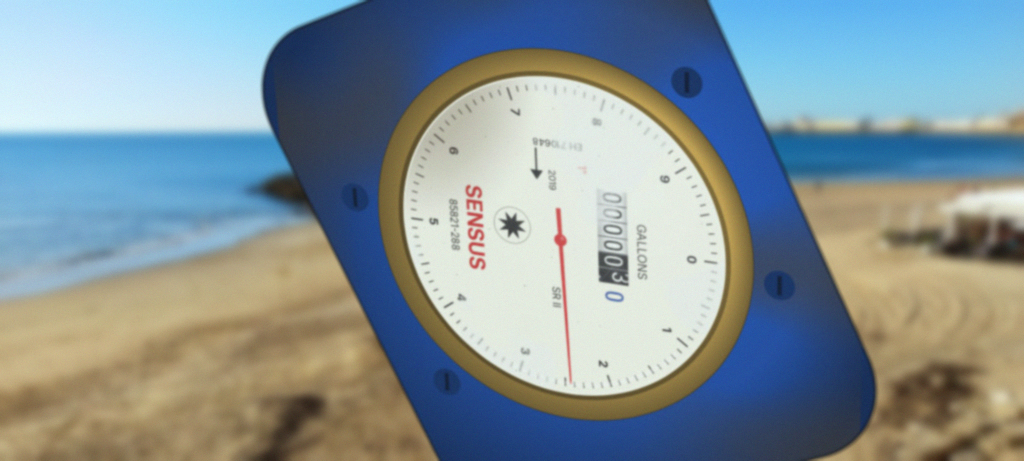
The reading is 32.4 gal
